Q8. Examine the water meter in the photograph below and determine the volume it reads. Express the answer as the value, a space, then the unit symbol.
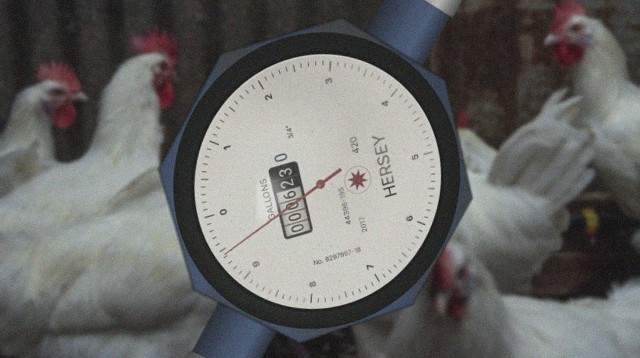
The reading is 6229.4 gal
